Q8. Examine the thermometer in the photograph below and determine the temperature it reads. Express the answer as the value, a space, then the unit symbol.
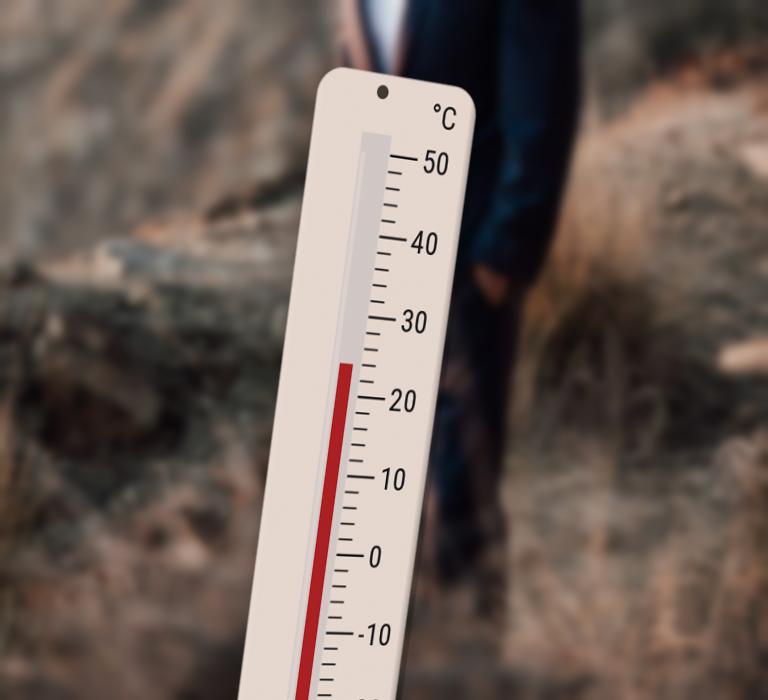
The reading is 24 °C
